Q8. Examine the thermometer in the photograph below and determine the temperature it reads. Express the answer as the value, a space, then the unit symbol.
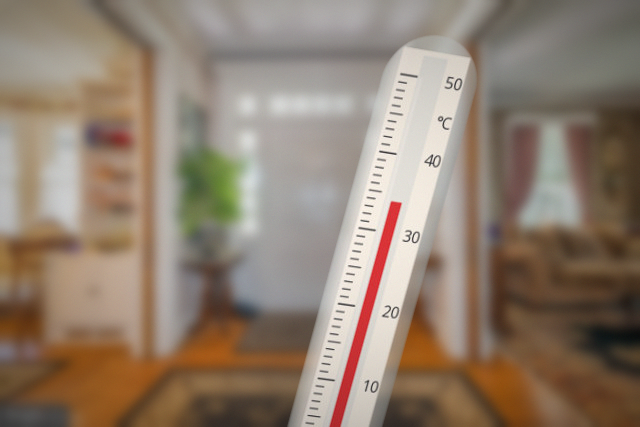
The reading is 34 °C
